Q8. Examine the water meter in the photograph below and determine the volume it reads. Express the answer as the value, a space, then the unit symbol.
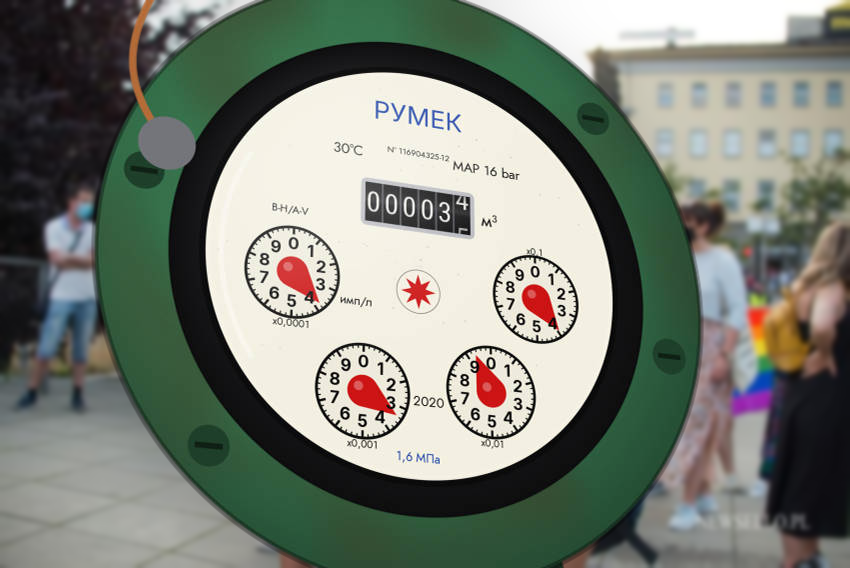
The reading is 34.3933 m³
